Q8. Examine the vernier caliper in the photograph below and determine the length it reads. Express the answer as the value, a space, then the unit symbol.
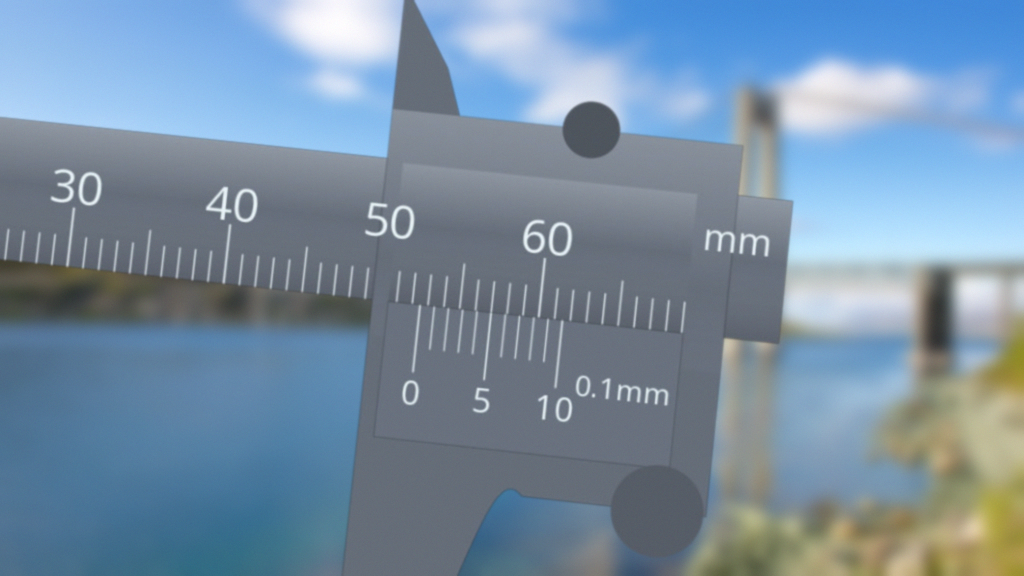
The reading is 52.5 mm
